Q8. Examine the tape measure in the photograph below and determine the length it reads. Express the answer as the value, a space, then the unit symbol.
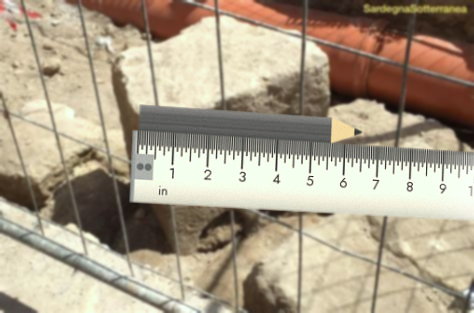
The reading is 6.5 in
